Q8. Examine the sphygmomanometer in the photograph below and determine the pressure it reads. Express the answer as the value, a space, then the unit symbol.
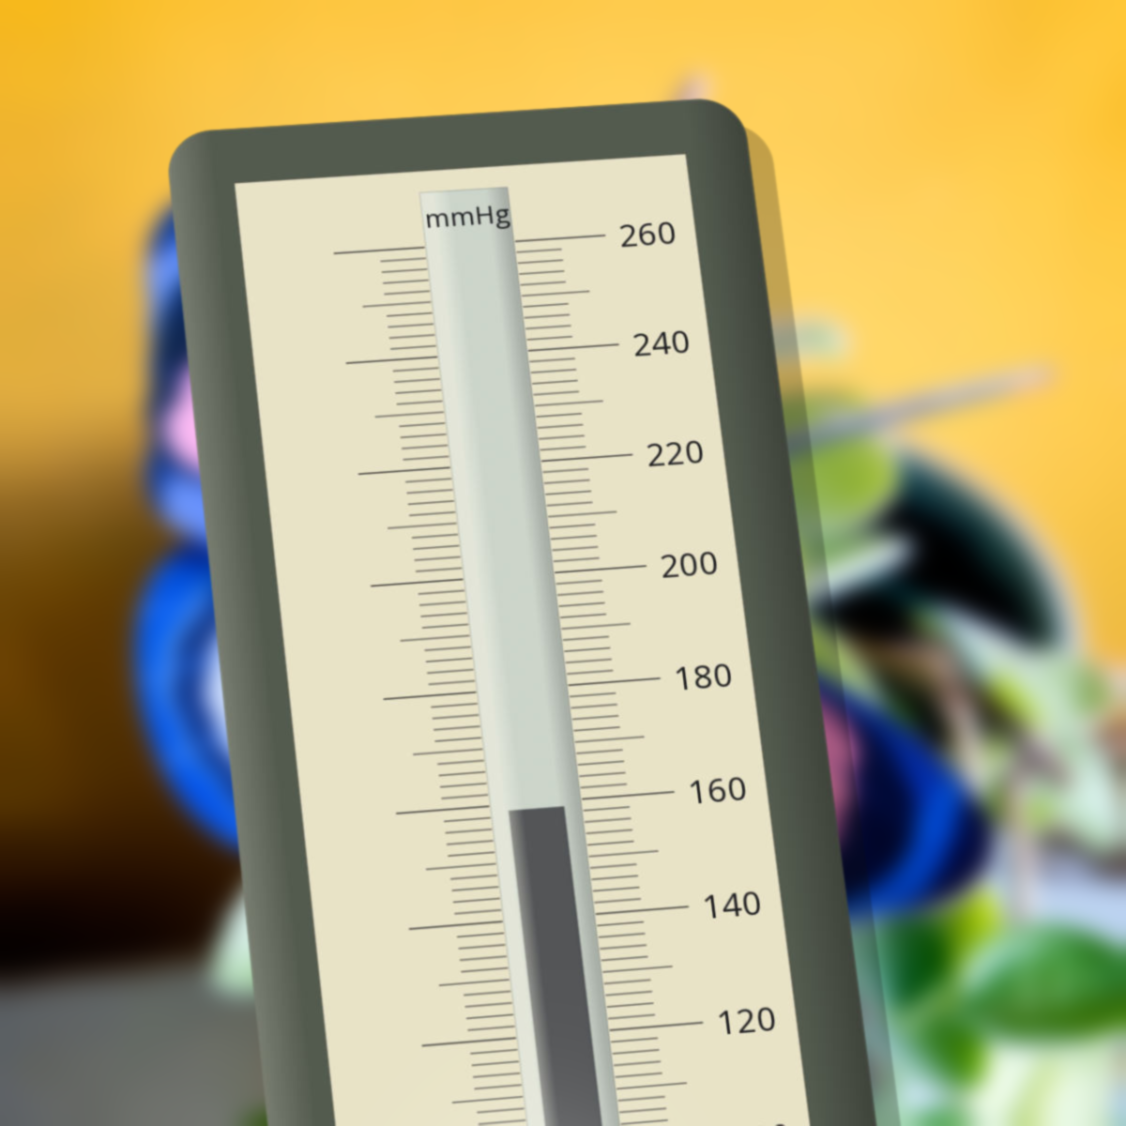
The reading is 159 mmHg
